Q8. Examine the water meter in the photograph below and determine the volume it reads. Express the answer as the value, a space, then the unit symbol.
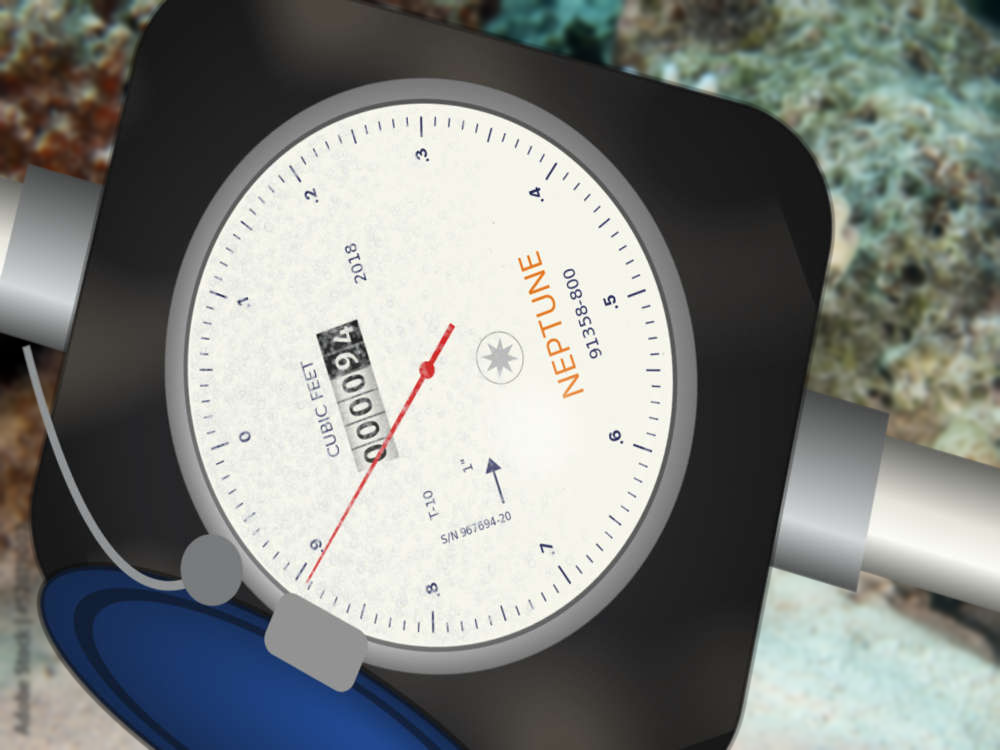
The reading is 93.89 ft³
